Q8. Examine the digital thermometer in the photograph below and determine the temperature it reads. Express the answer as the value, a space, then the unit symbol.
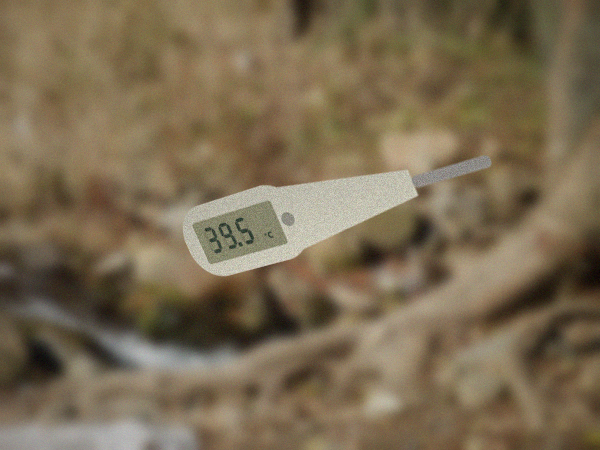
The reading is 39.5 °C
